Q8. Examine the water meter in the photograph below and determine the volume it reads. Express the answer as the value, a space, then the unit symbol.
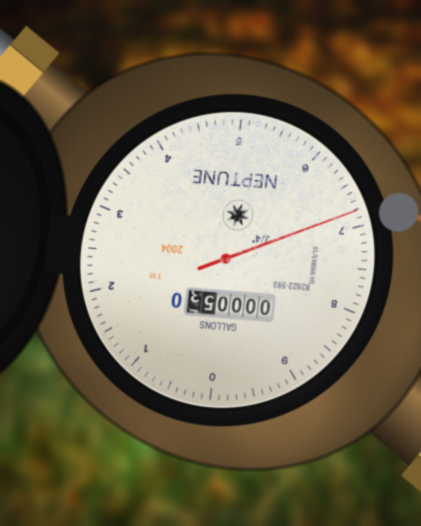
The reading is 526.8 gal
